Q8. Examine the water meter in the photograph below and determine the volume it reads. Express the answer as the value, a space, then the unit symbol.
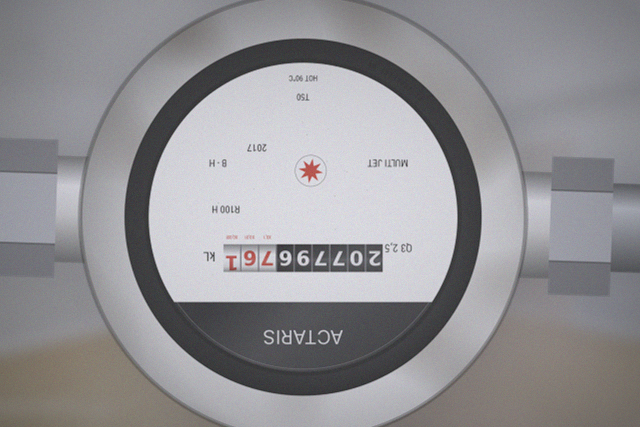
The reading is 207796.761 kL
